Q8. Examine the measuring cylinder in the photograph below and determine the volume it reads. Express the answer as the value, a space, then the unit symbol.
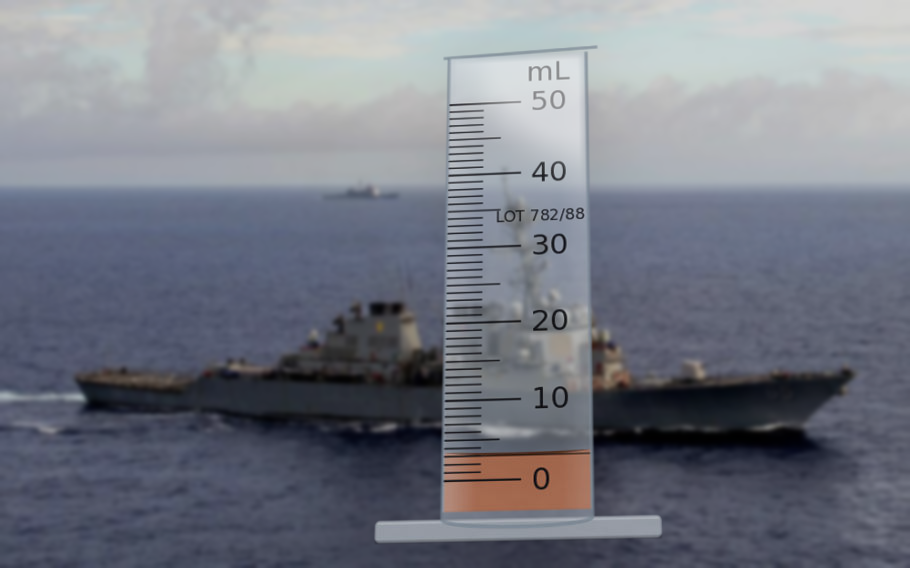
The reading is 3 mL
